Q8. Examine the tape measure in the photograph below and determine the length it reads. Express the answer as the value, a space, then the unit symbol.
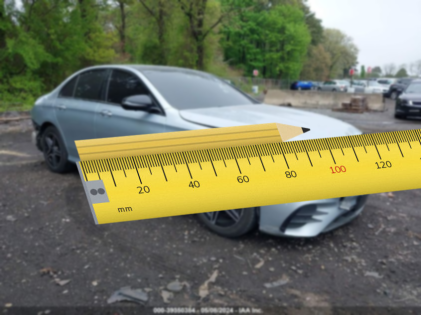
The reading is 95 mm
